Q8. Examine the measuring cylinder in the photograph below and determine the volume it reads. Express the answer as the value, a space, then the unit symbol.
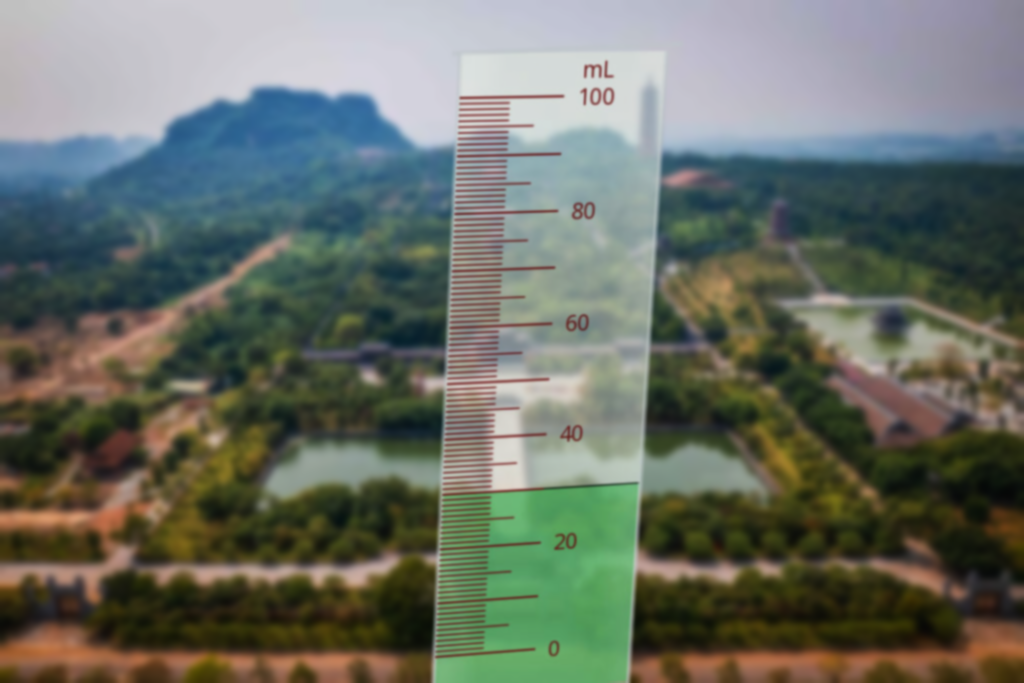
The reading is 30 mL
